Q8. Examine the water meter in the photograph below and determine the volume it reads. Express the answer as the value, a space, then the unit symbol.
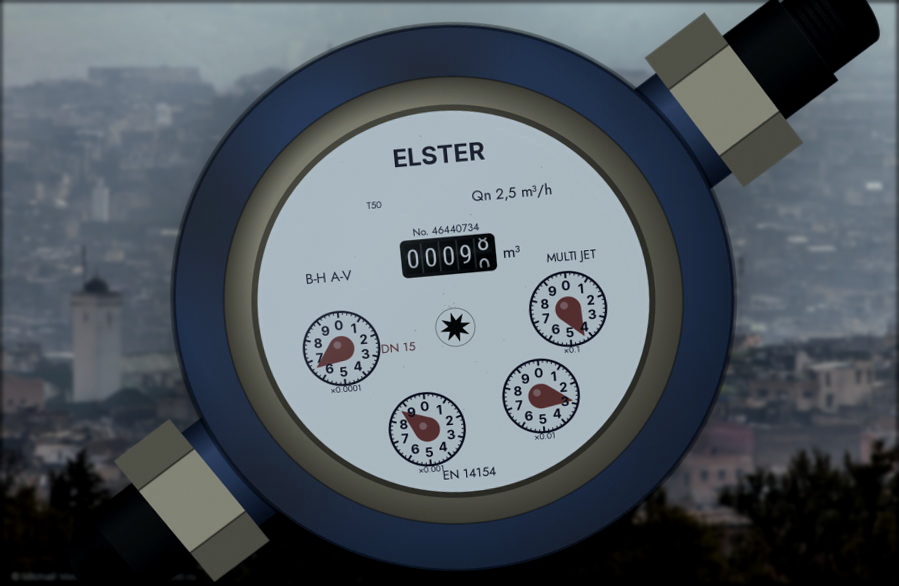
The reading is 98.4286 m³
